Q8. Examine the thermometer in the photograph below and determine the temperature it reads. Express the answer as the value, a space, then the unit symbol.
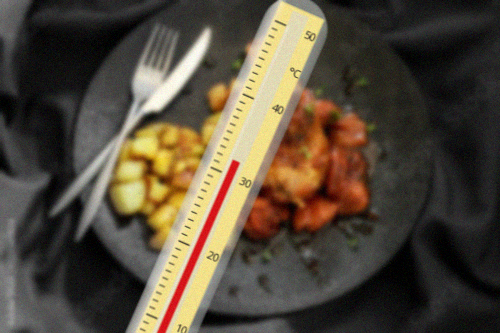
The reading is 32 °C
